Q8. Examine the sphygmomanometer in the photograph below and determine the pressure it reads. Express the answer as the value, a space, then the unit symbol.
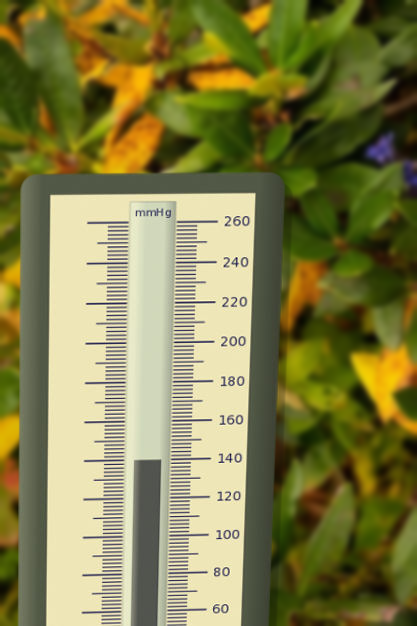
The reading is 140 mmHg
